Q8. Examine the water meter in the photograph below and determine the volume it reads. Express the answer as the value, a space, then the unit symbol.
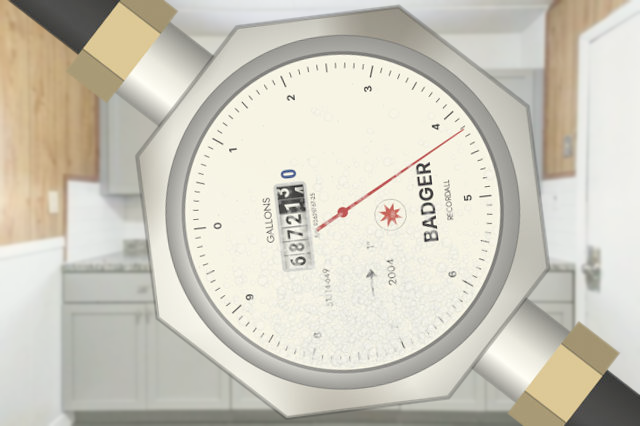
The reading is 6872134.2 gal
